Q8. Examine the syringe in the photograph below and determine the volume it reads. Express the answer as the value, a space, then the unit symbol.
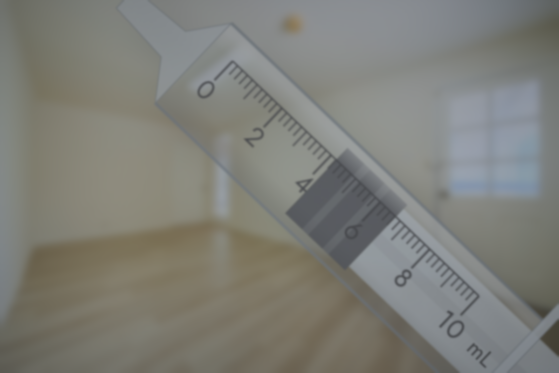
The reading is 4.2 mL
